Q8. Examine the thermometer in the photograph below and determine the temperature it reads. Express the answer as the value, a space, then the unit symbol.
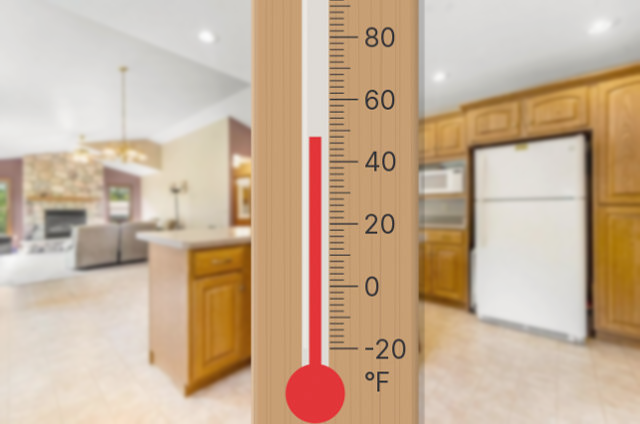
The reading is 48 °F
